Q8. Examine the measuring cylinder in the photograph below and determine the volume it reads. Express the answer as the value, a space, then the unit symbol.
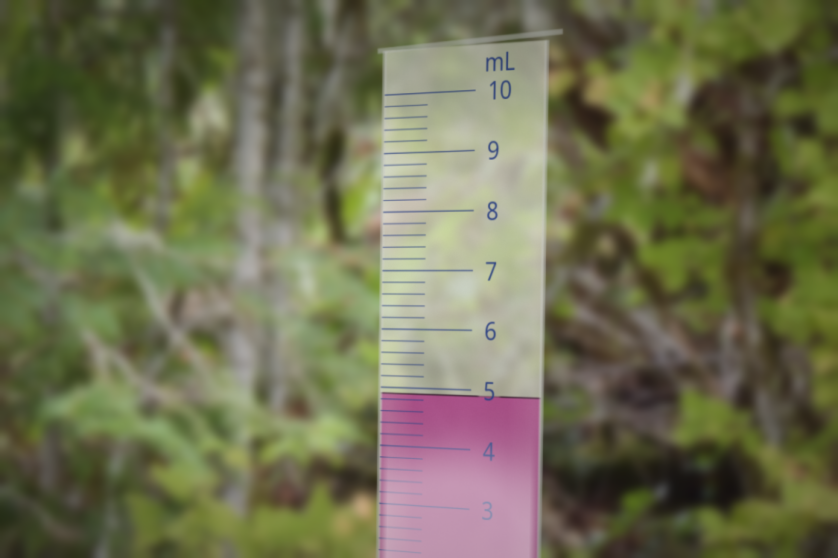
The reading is 4.9 mL
